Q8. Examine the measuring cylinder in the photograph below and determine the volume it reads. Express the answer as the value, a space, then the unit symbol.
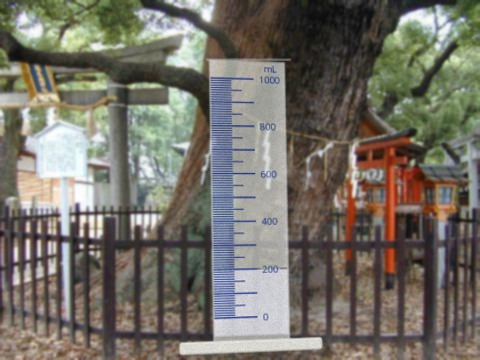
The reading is 200 mL
